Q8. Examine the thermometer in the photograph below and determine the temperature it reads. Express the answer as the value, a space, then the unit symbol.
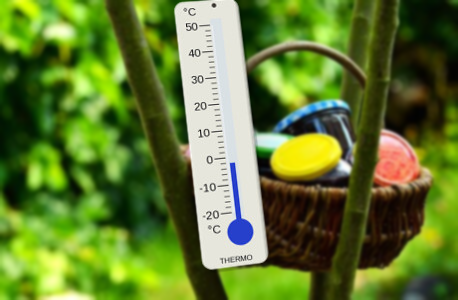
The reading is -2 °C
